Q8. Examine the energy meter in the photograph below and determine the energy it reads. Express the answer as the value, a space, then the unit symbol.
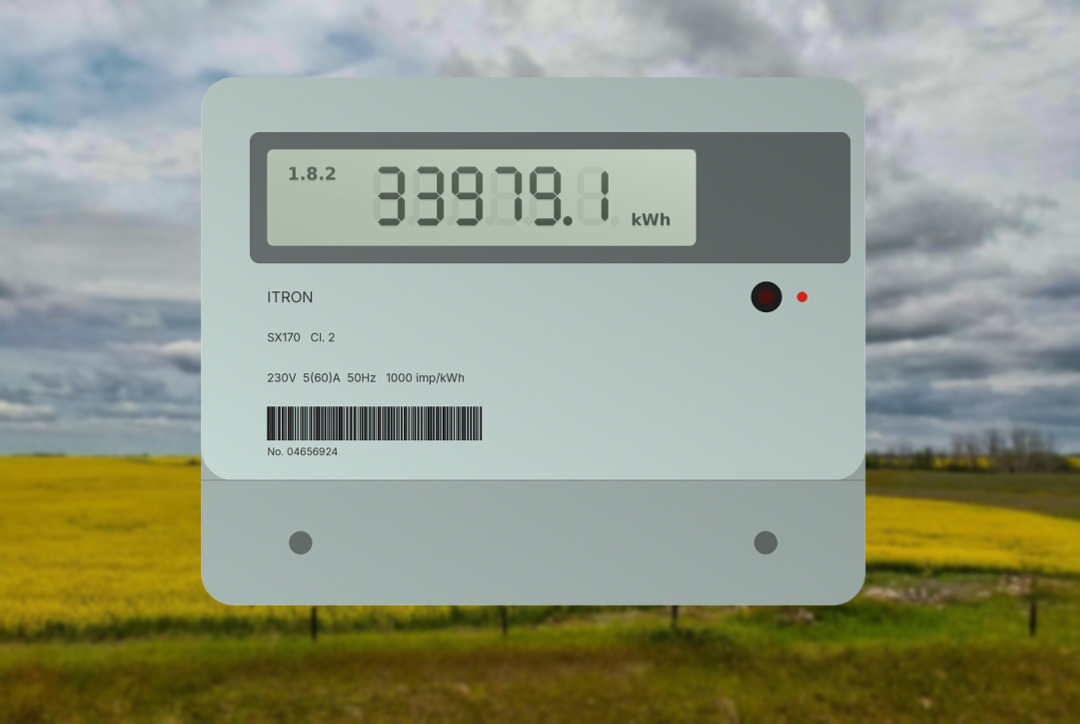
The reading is 33979.1 kWh
